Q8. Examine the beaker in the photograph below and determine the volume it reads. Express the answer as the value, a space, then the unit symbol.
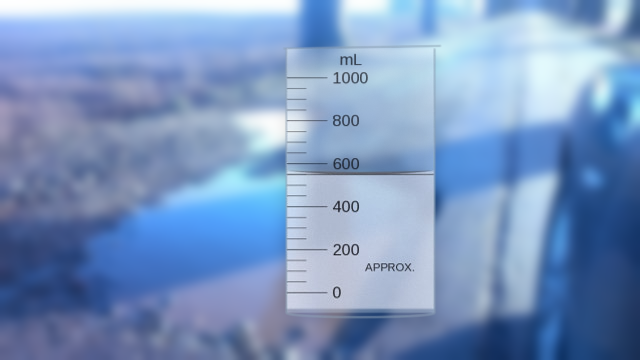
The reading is 550 mL
